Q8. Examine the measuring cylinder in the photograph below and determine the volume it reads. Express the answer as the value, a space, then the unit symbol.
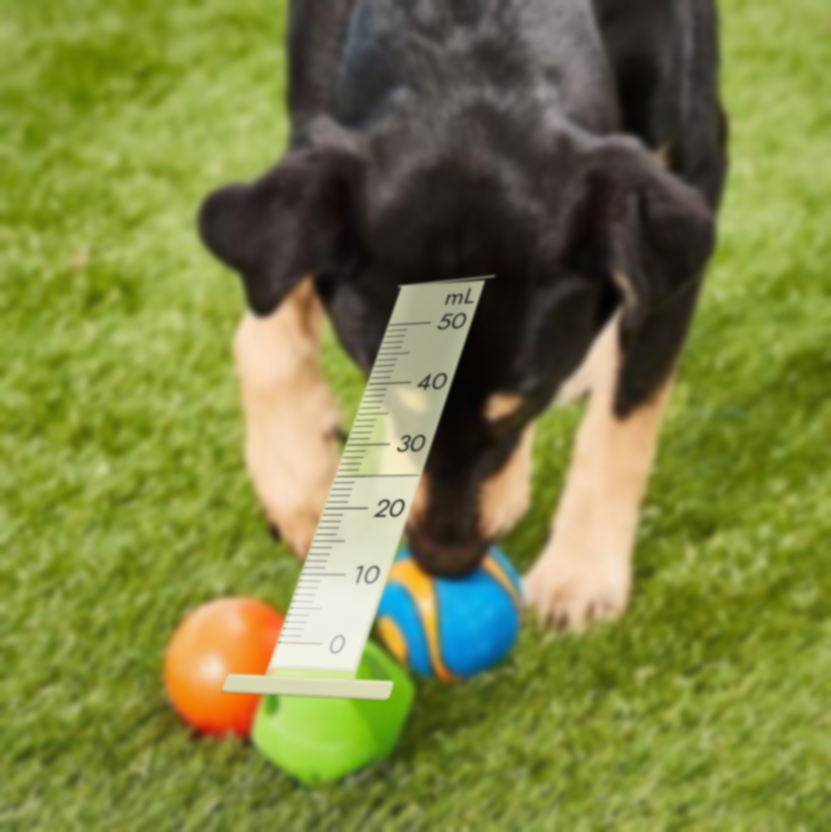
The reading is 25 mL
